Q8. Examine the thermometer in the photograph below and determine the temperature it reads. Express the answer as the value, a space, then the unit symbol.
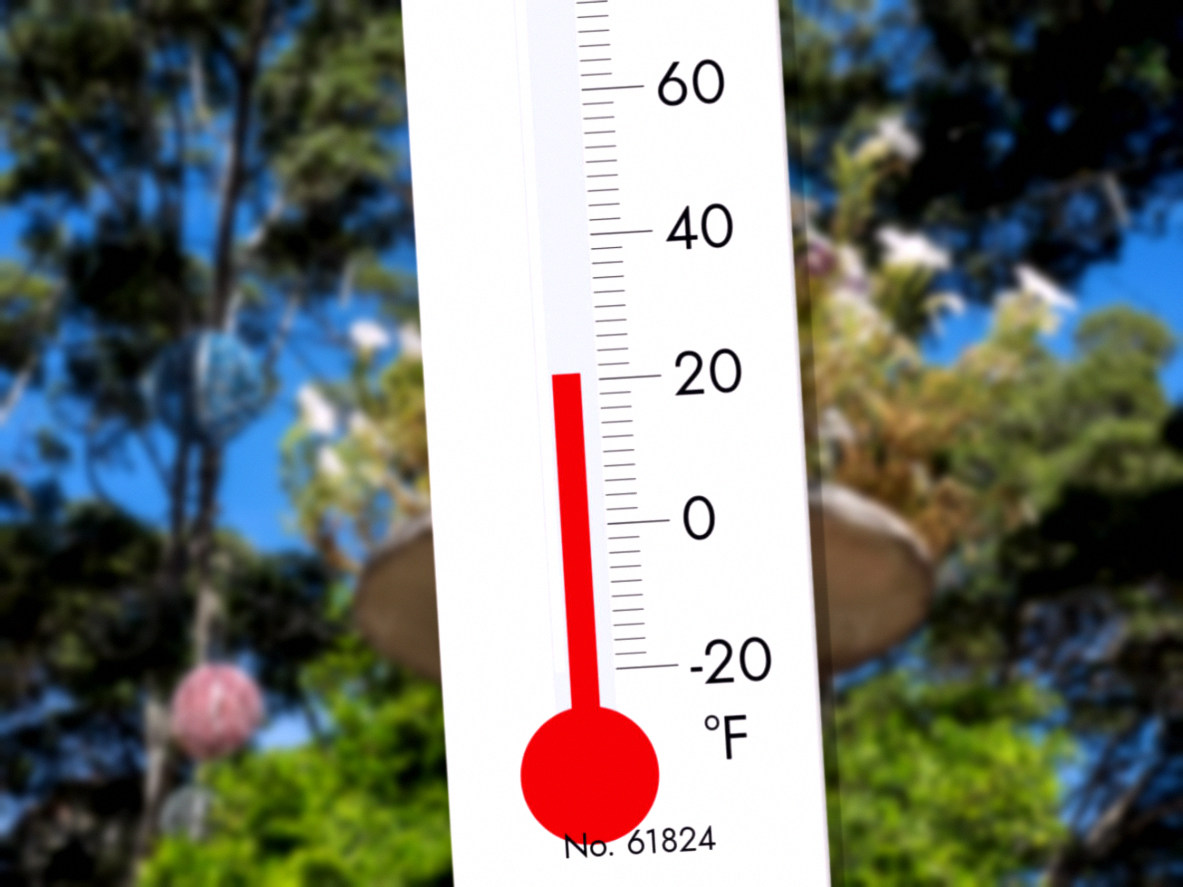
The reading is 21 °F
